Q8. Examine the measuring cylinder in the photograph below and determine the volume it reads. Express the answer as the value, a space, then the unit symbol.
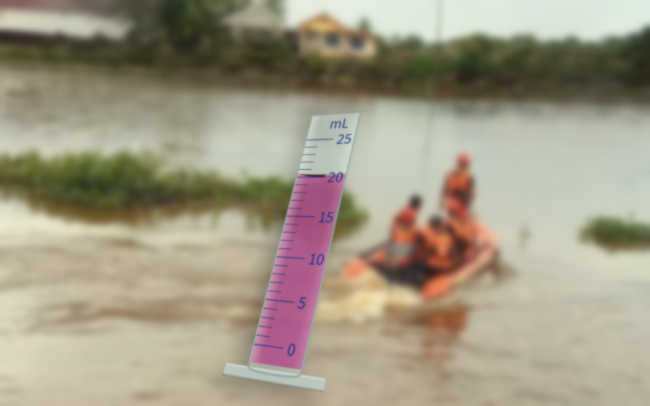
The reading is 20 mL
